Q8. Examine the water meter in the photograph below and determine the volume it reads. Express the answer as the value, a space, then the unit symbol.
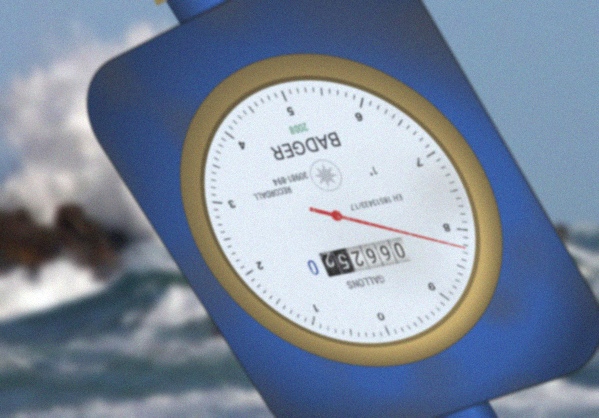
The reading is 662518.2 gal
